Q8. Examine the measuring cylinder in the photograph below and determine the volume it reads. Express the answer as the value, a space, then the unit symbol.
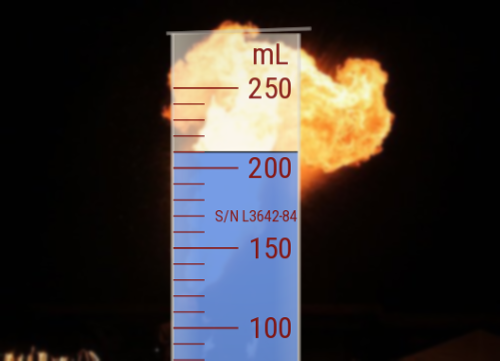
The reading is 210 mL
